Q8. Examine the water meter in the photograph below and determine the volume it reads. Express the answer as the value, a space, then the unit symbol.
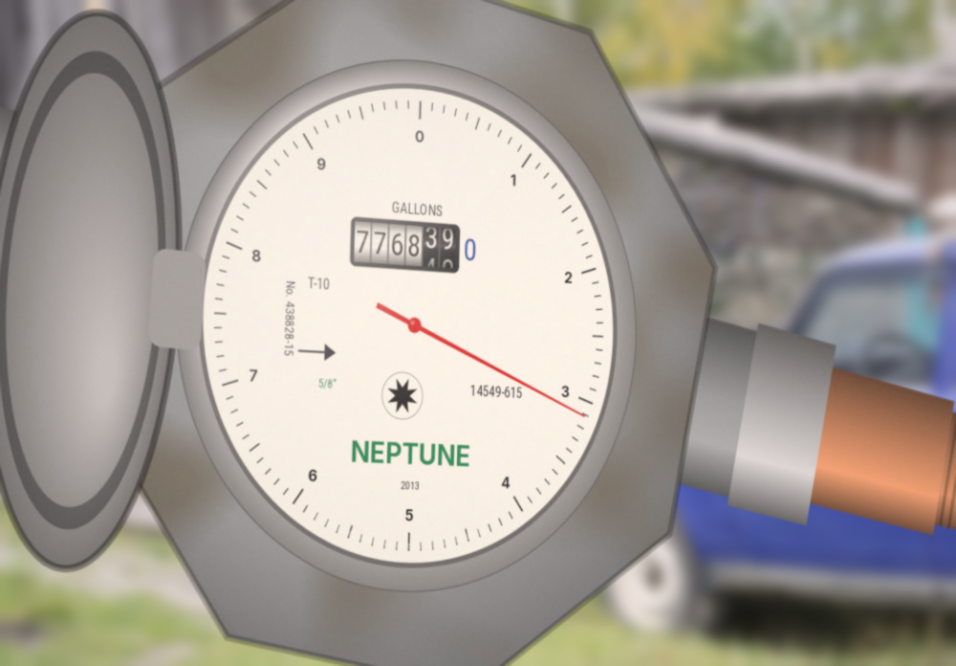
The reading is 7768393.1 gal
